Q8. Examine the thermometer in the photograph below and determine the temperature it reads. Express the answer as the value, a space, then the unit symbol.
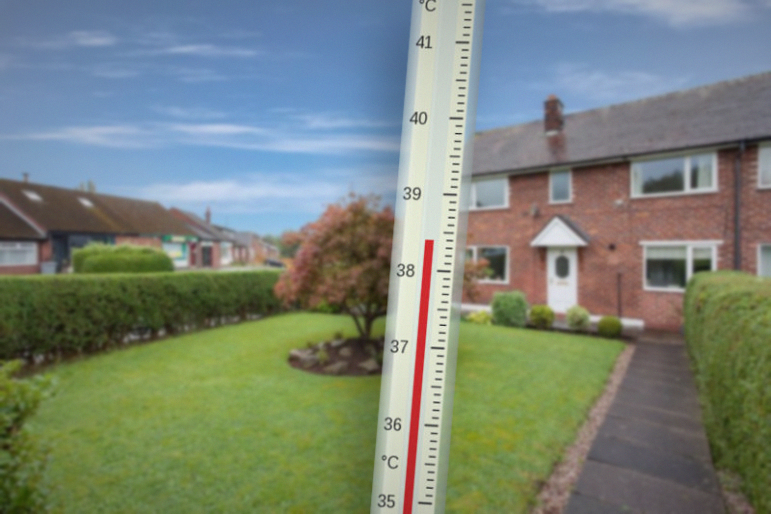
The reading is 38.4 °C
